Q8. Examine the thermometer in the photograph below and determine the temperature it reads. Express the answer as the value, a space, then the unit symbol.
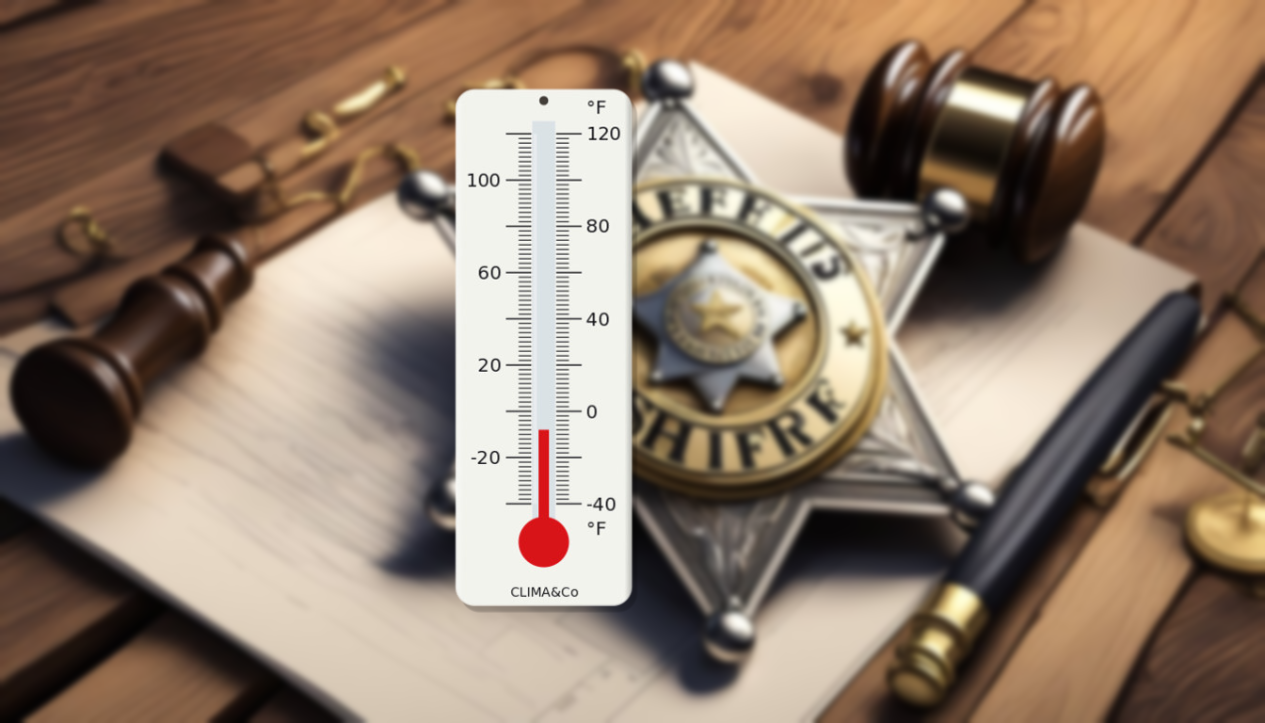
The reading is -8 °F
